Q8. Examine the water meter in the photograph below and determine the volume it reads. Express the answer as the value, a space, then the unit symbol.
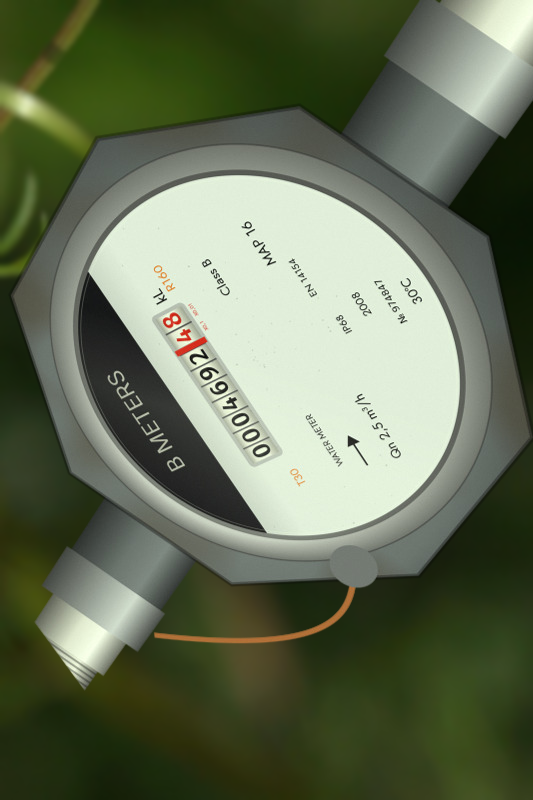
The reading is 4692.48 kL
